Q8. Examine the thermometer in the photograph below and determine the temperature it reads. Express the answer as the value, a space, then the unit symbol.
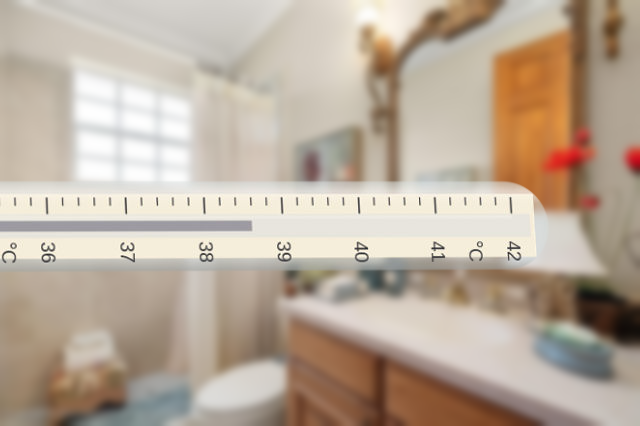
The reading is 38.6 °C
